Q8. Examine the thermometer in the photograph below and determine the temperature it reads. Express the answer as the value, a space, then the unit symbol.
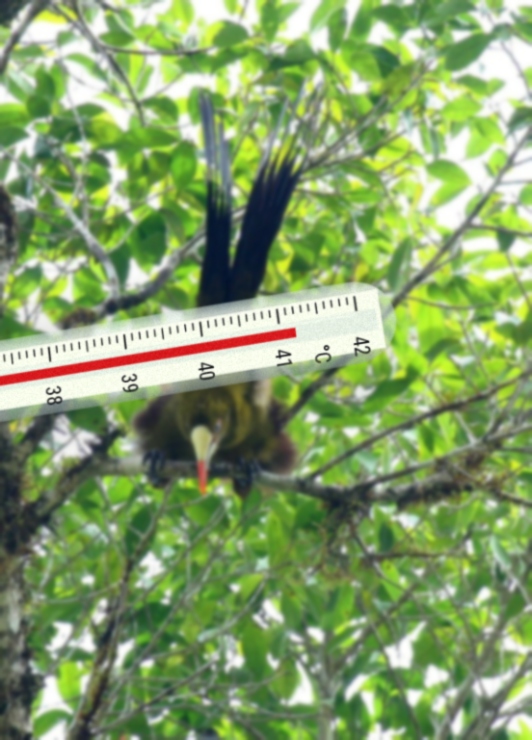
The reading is 41.2 °C
